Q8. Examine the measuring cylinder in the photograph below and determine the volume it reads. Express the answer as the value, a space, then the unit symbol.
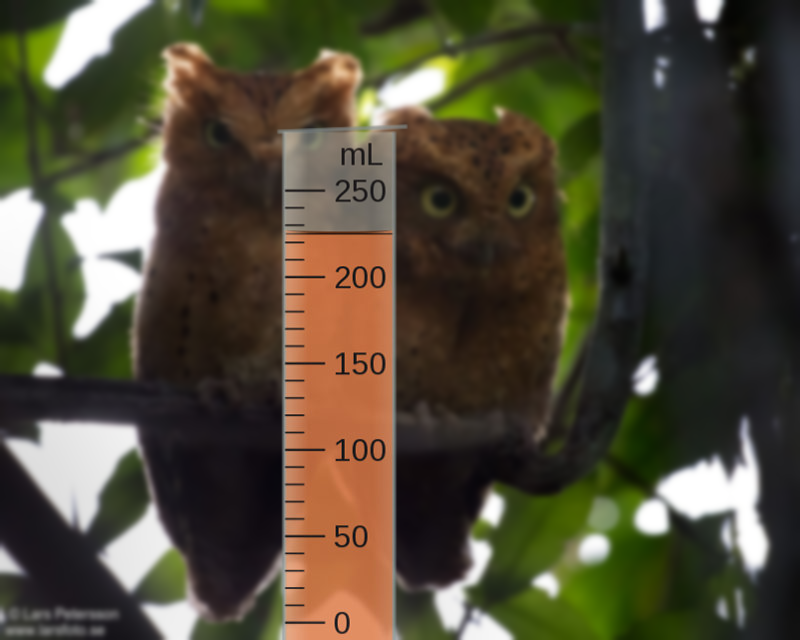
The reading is 225 mL
